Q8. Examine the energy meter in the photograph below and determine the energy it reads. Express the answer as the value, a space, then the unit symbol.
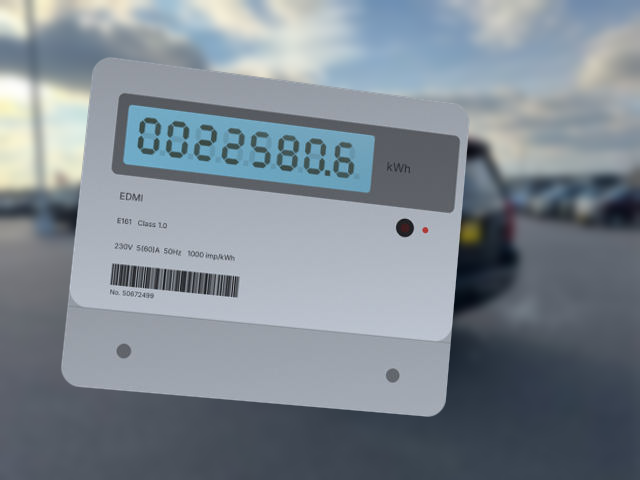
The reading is 22580.6 kWh
